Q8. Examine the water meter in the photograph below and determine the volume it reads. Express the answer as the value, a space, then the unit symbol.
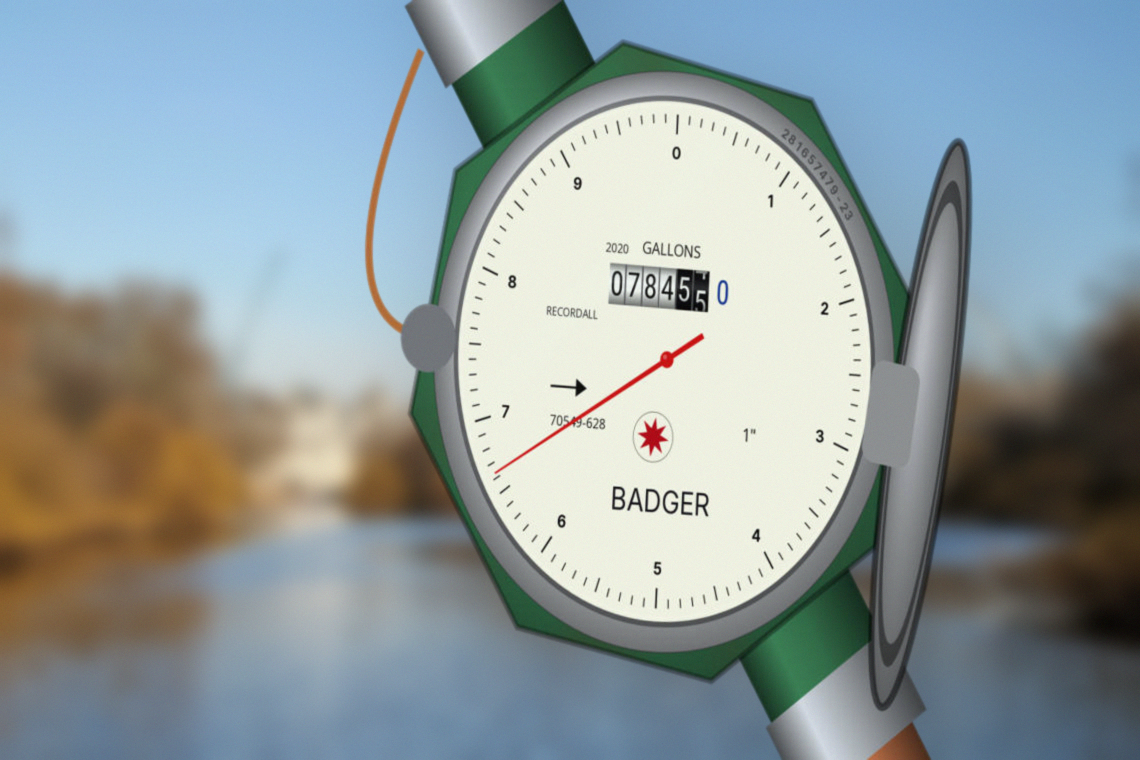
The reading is 784546.6 gal
